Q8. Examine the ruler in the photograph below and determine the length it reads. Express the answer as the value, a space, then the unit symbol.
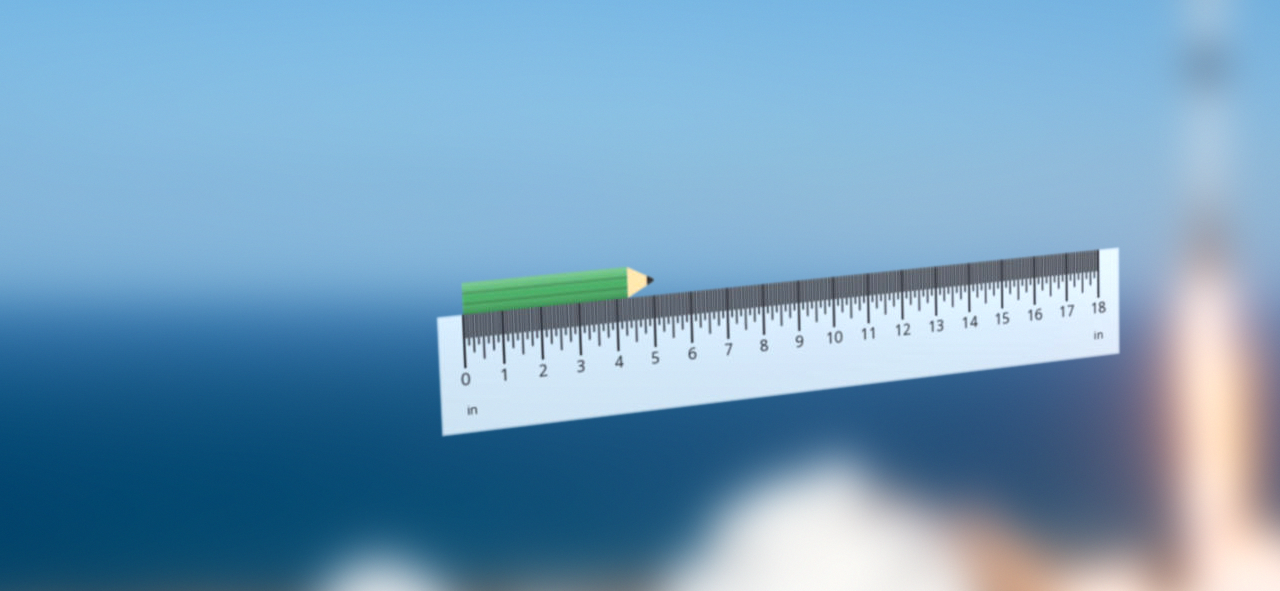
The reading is 5 in
